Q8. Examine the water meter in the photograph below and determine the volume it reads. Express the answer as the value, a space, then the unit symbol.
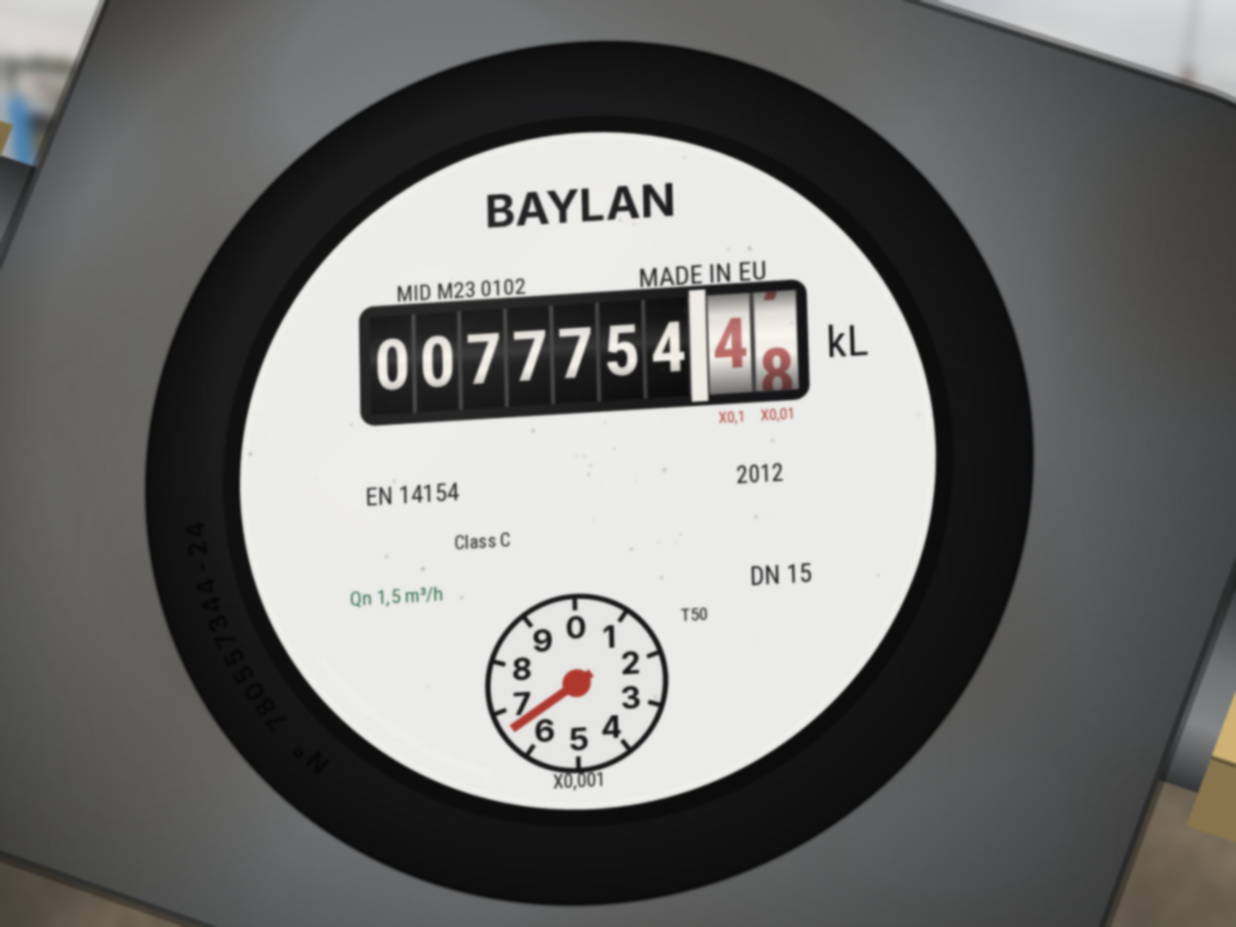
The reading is 77754.476 kL
